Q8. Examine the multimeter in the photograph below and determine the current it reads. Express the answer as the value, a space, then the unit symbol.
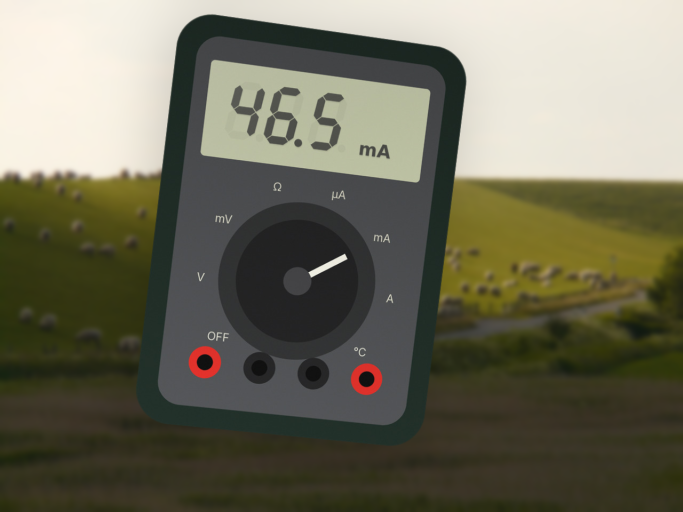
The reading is 46.5 mA
